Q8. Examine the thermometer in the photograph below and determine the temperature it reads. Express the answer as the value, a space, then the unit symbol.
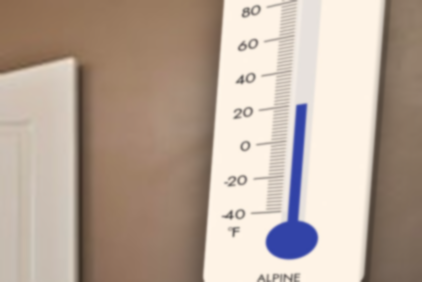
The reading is 20 °F
